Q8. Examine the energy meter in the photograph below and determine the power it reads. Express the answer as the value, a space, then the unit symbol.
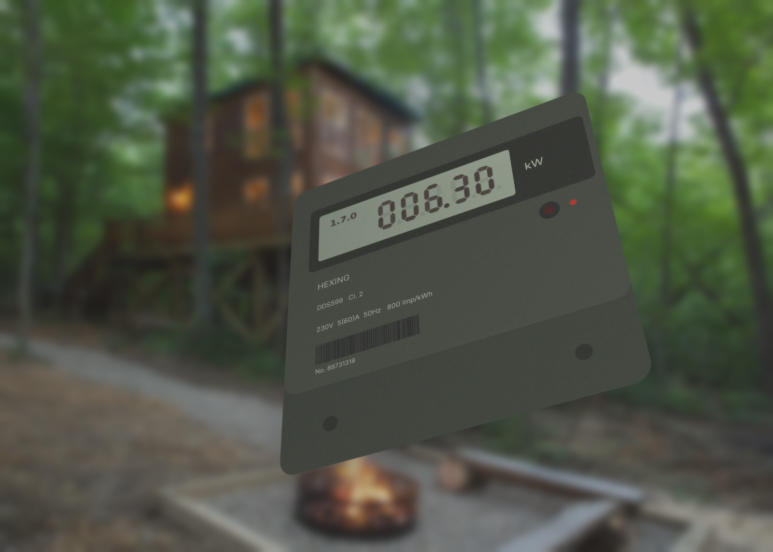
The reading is 6.30 kW
